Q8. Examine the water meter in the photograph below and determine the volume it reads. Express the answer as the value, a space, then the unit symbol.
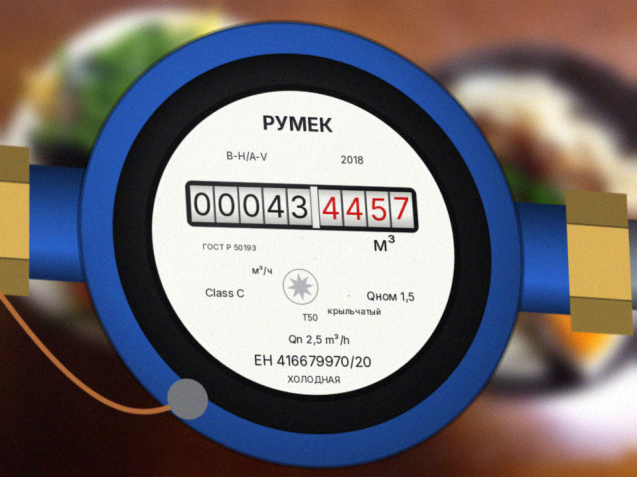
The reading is 43.4457 m³
